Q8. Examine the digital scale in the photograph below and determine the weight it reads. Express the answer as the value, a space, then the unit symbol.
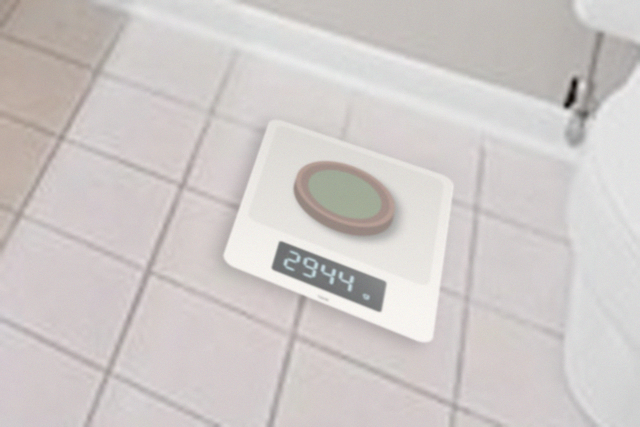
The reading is 2944 g
